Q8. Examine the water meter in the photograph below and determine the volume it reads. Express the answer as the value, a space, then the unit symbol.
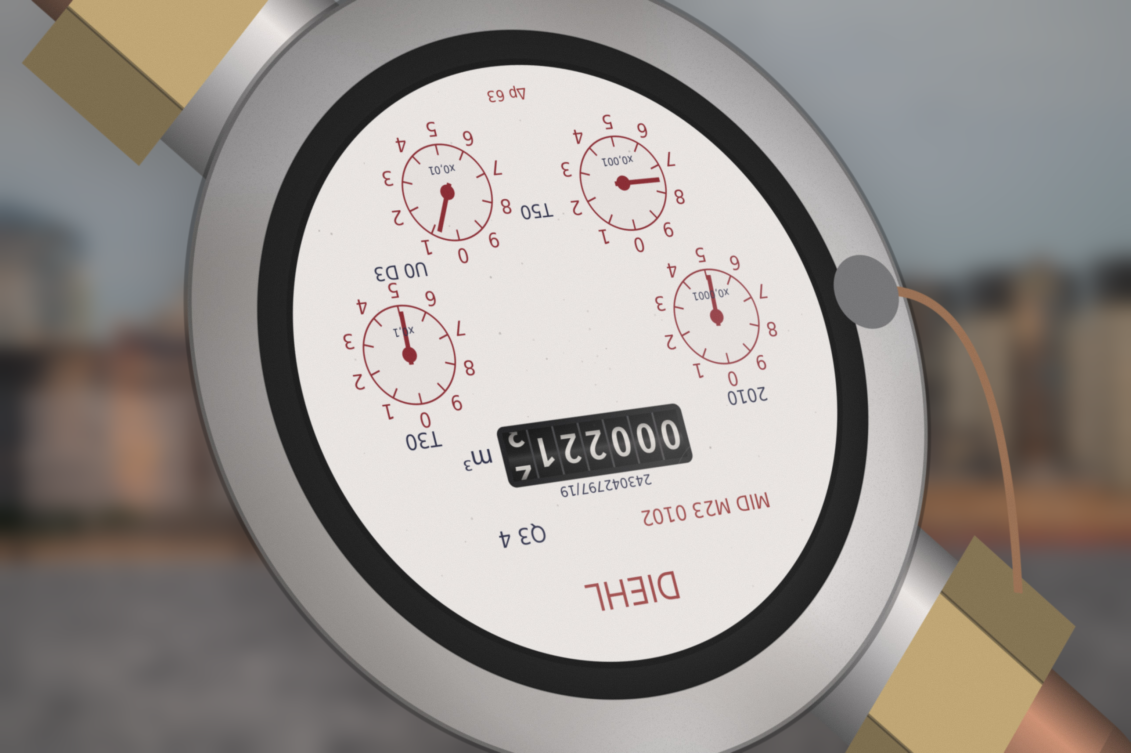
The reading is 2212.5075 m³
